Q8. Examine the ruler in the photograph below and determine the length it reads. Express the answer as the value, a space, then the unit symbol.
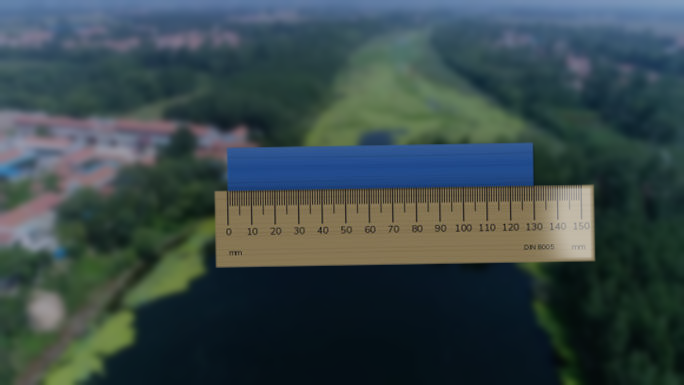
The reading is 130 mm
